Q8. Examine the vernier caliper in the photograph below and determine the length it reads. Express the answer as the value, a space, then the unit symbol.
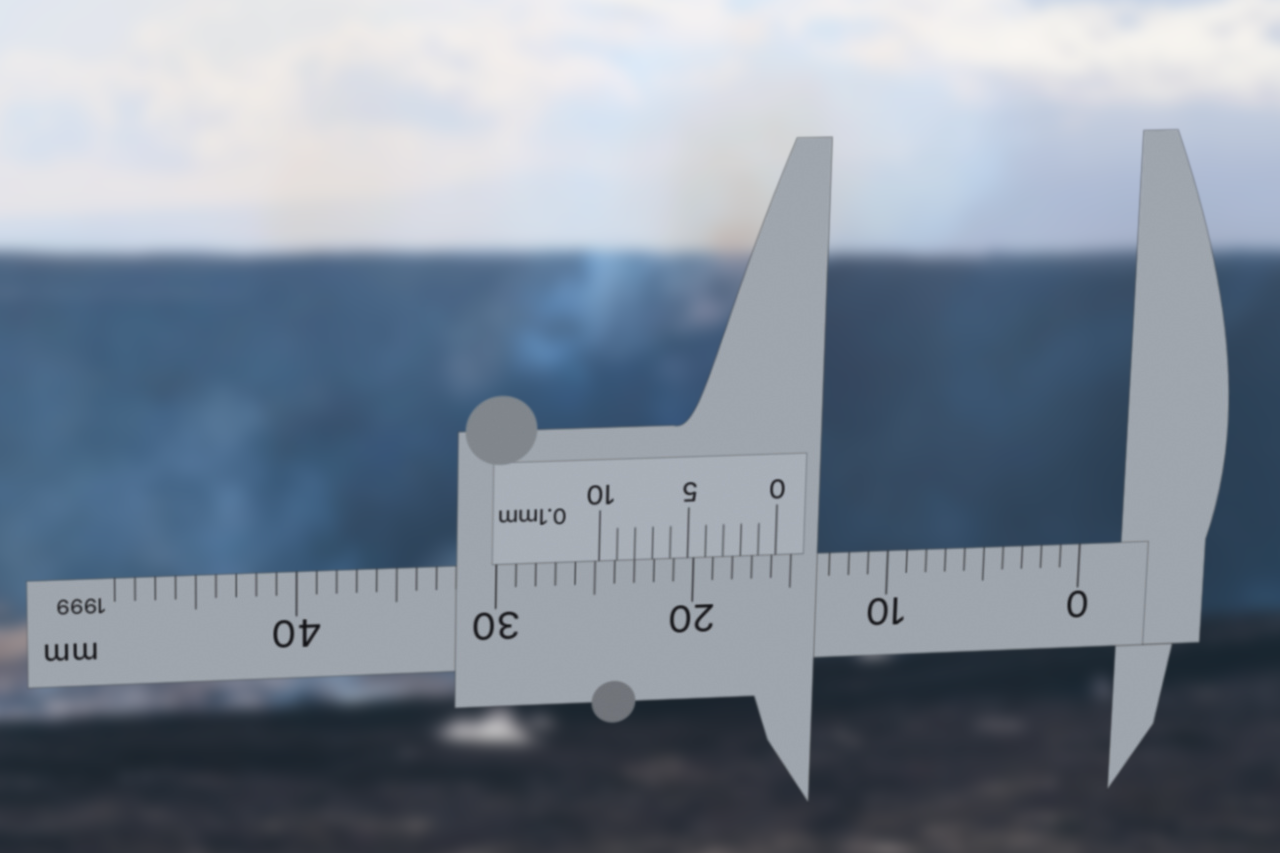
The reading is 15.8 mm
